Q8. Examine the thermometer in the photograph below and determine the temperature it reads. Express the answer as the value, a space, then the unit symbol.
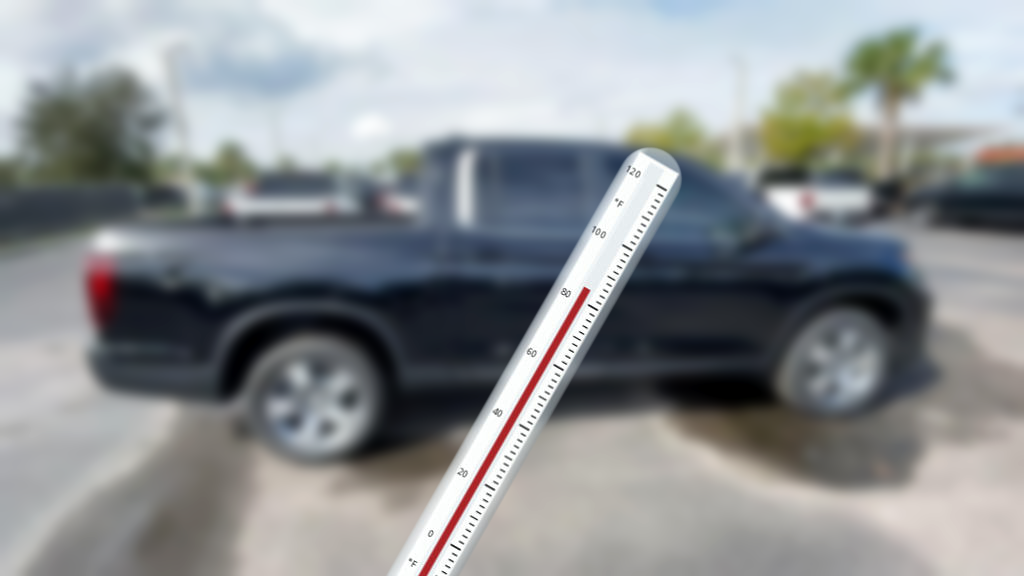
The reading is 84 °F
